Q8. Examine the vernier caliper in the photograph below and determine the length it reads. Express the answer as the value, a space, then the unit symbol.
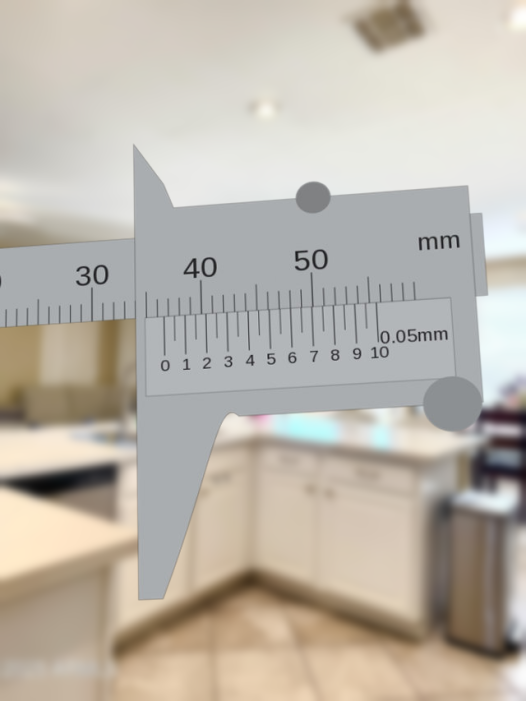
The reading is 36.6 mm
